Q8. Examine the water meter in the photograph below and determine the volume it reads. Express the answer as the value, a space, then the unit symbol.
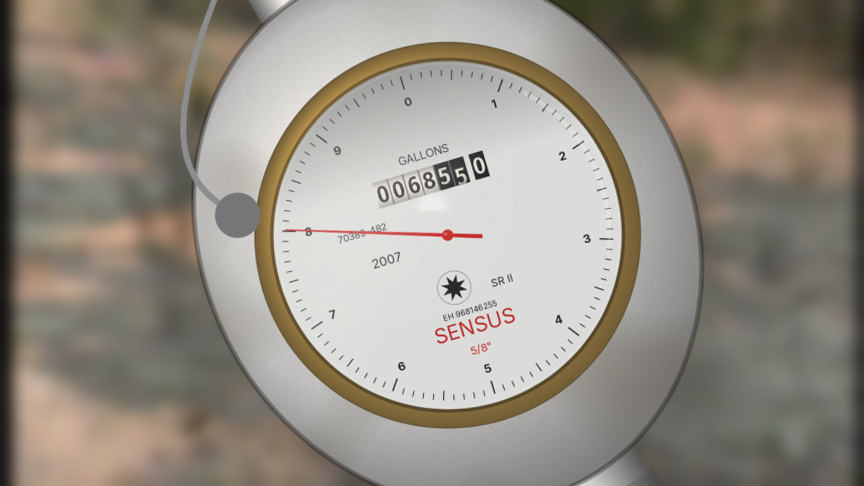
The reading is 68548.0 gal
